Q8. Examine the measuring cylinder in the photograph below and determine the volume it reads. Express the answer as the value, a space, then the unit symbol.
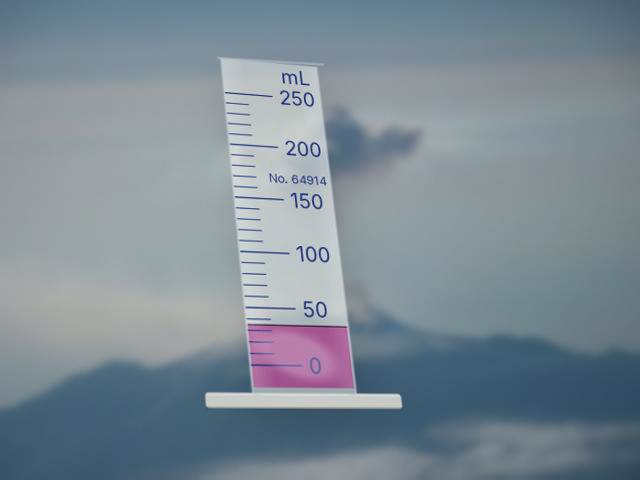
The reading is 35 mL
